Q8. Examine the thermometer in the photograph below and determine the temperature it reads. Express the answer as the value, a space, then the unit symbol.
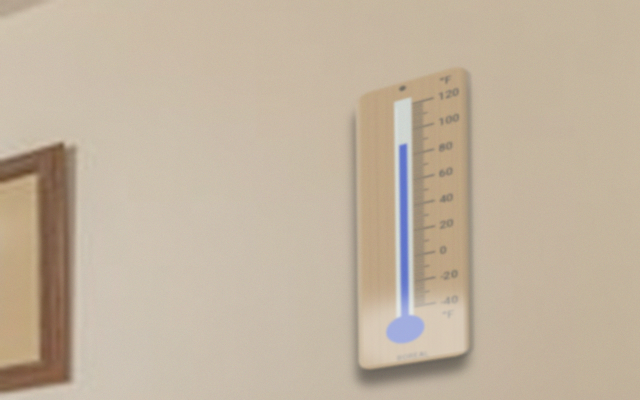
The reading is 90 °F
